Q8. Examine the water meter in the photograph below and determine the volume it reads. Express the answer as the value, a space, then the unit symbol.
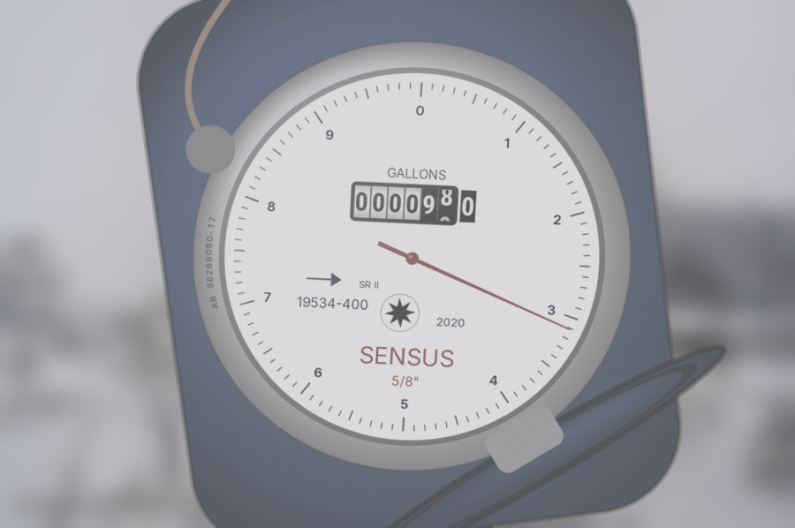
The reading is 983.1 gal
